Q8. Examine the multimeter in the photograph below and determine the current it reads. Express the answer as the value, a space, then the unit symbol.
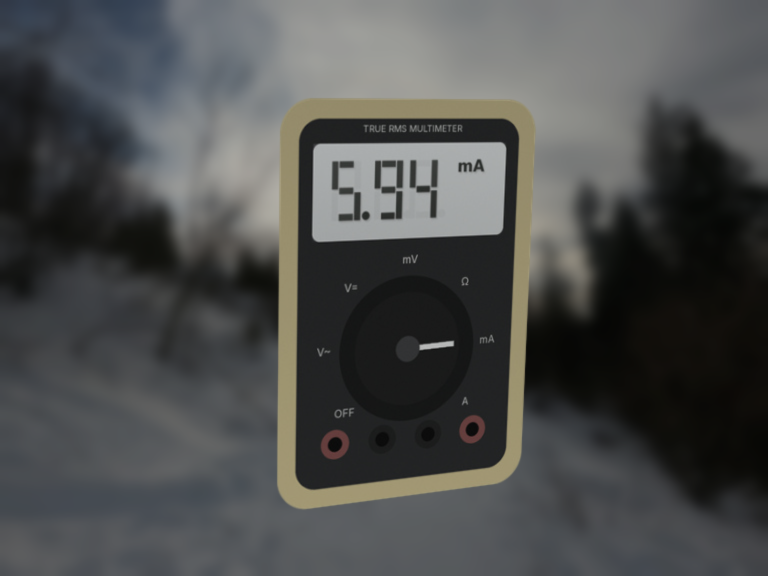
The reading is 5.94 mA
